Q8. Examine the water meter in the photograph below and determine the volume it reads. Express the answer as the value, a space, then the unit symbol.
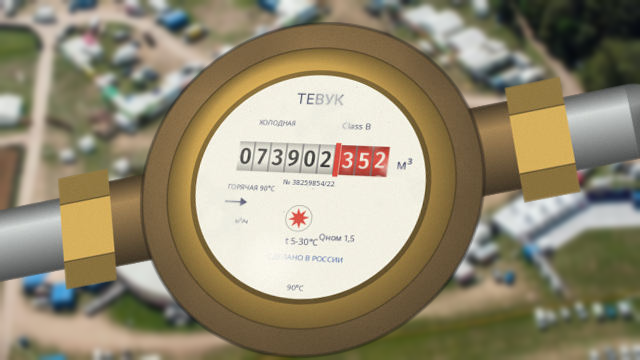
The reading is 73902.352 m³
